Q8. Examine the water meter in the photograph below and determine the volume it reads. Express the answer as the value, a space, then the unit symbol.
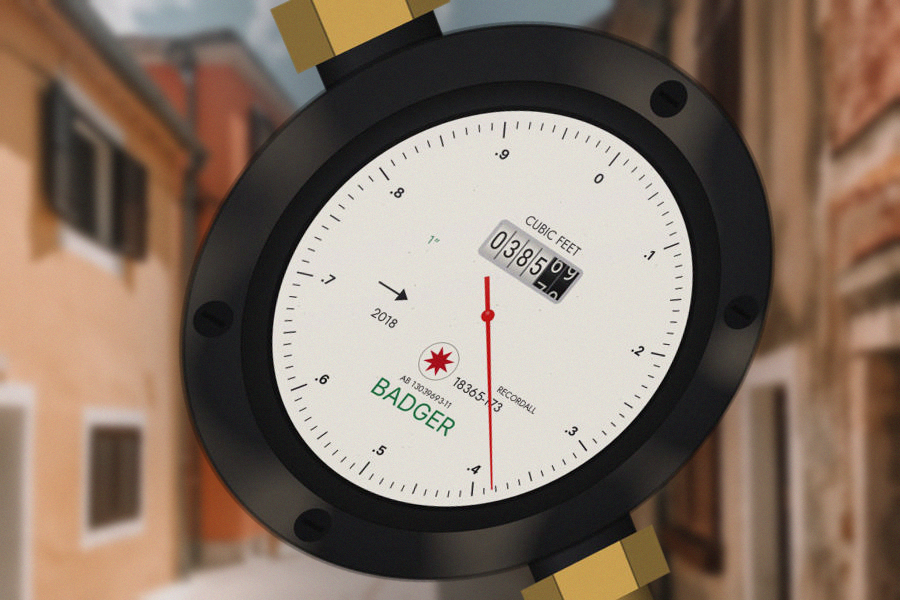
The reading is 38569.38 ft³
